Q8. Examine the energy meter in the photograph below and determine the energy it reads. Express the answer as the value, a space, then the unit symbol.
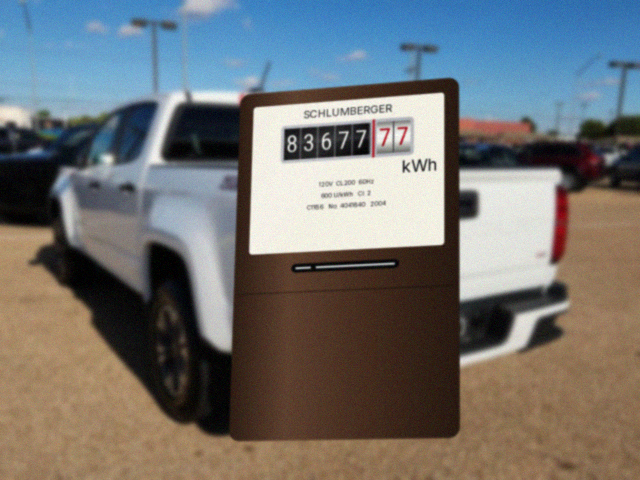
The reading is 83677.77 kWh
